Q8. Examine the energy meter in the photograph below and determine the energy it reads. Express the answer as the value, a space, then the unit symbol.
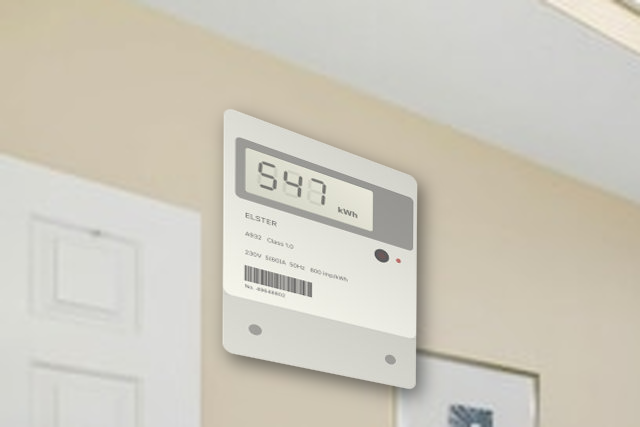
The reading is 547 kWh
